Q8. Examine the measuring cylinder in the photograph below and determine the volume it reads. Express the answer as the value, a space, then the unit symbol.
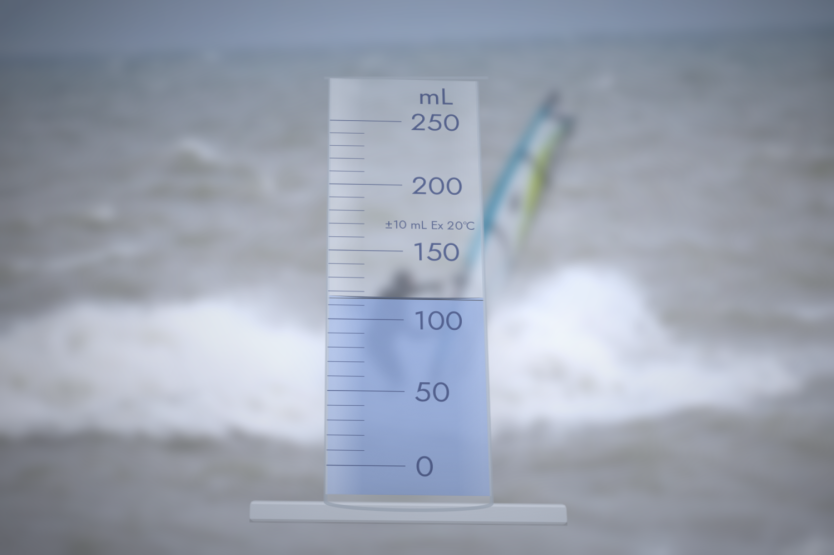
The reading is 115 mL
